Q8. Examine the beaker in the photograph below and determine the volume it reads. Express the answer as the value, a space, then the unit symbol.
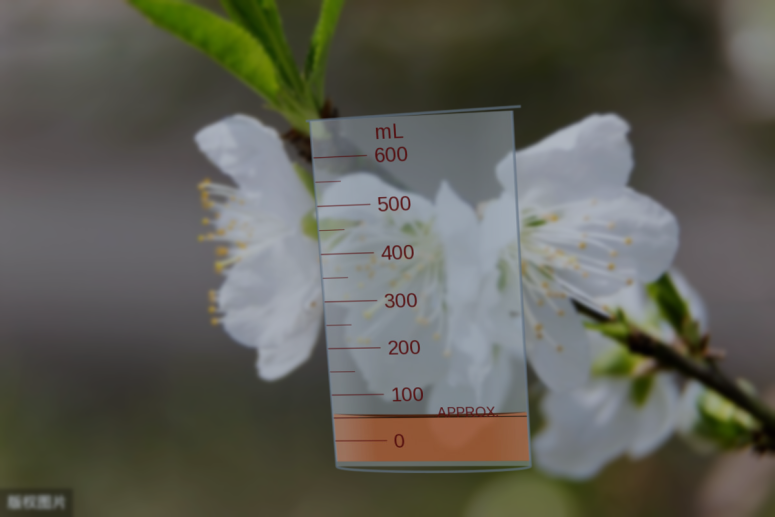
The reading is 50 mL
